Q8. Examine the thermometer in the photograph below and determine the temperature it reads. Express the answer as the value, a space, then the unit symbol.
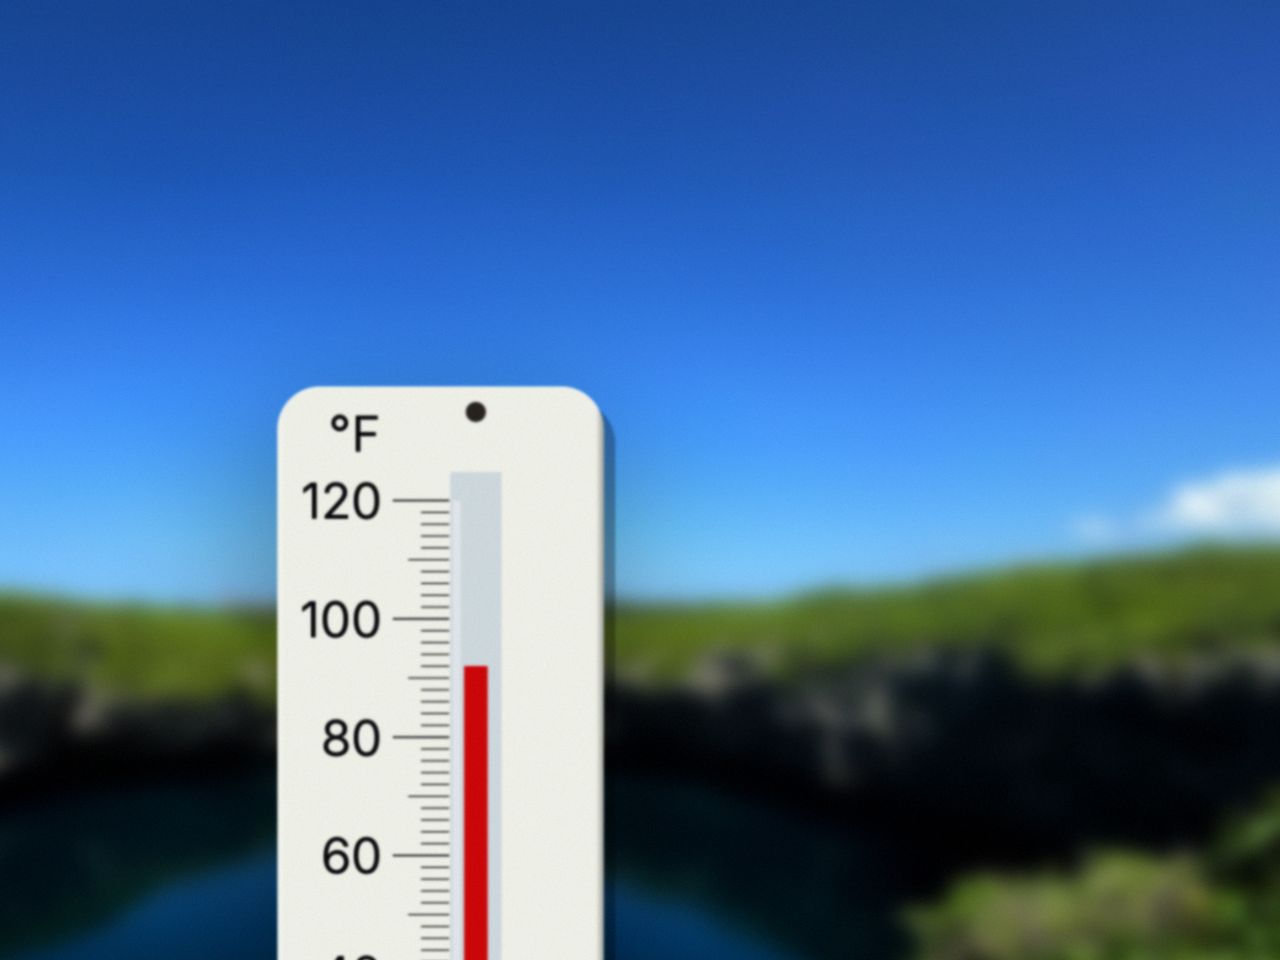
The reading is 92 °F
